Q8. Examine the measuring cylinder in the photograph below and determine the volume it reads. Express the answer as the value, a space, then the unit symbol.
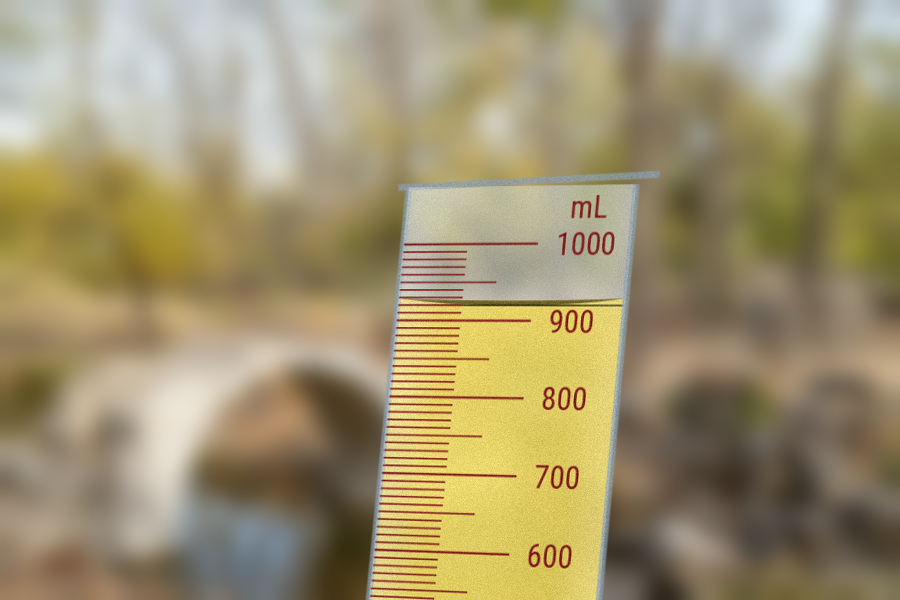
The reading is 920 mL
